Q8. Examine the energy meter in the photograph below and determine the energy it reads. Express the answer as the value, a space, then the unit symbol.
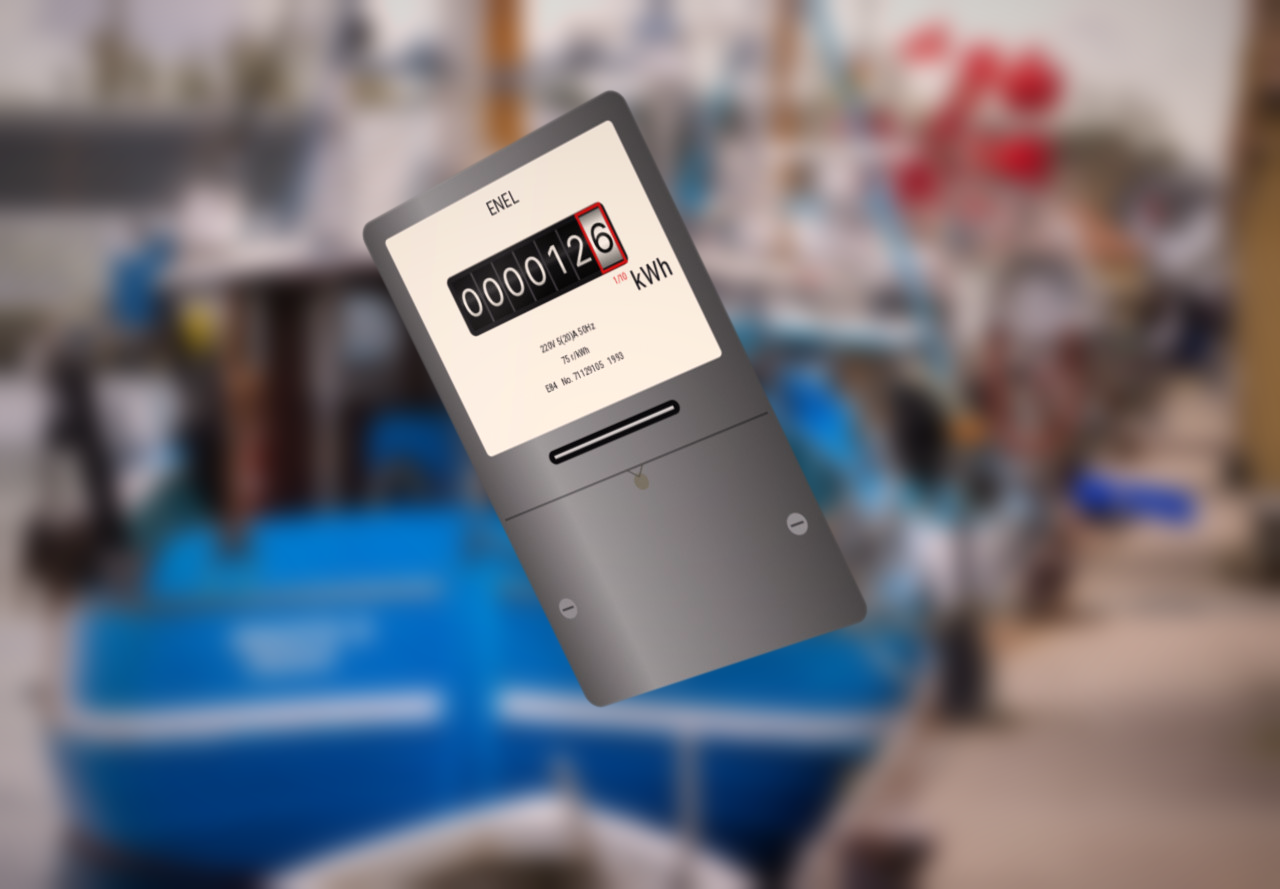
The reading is 12.6 kWh
